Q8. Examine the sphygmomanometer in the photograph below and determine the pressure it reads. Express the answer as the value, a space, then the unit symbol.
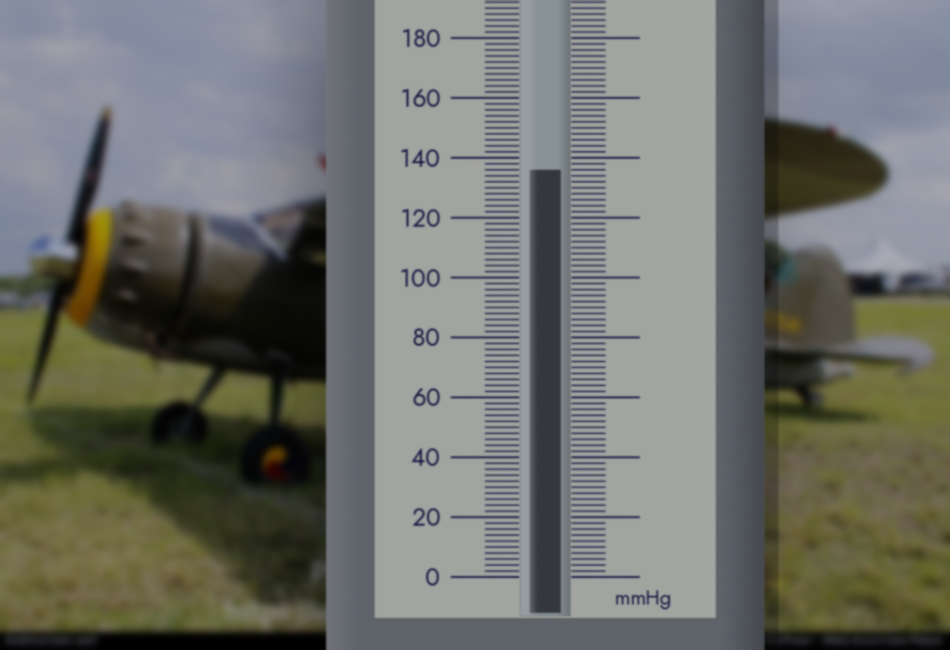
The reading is 136 mmHg
